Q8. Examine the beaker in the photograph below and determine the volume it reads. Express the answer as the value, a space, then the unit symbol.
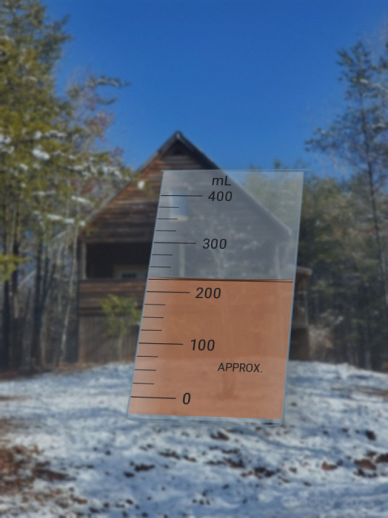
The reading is 225 mL
